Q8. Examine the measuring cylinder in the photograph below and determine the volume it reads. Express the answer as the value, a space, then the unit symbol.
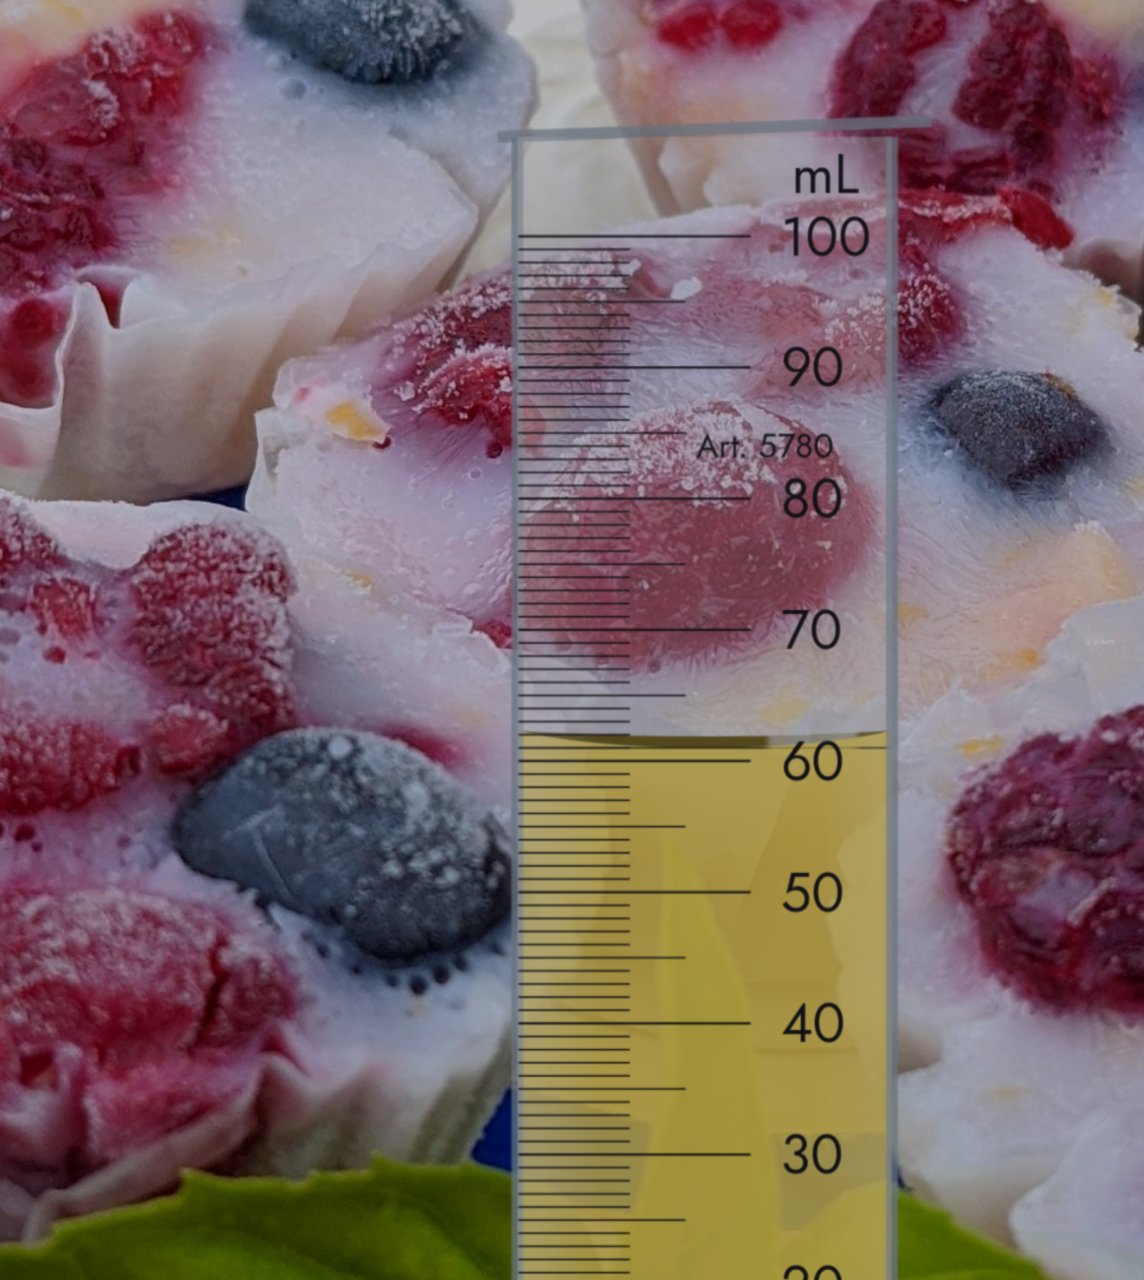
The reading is 61 mL
